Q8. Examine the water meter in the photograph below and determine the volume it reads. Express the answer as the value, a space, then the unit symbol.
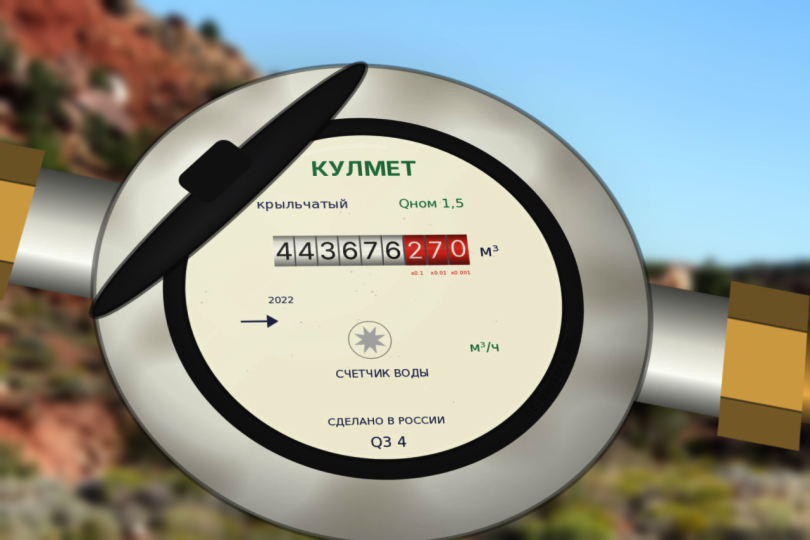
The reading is 443676.270 m³
